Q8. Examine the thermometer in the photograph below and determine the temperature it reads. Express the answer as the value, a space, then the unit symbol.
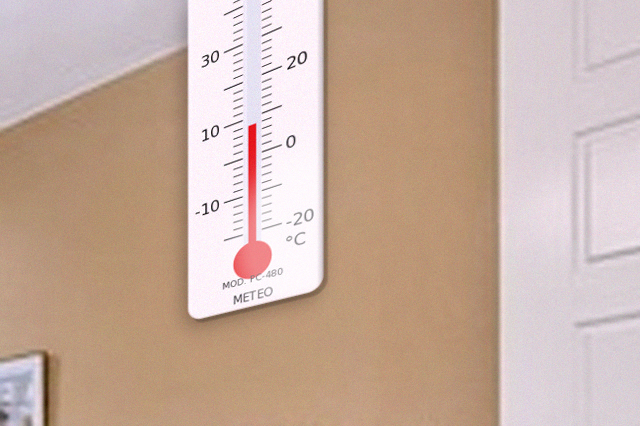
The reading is 8 °C
